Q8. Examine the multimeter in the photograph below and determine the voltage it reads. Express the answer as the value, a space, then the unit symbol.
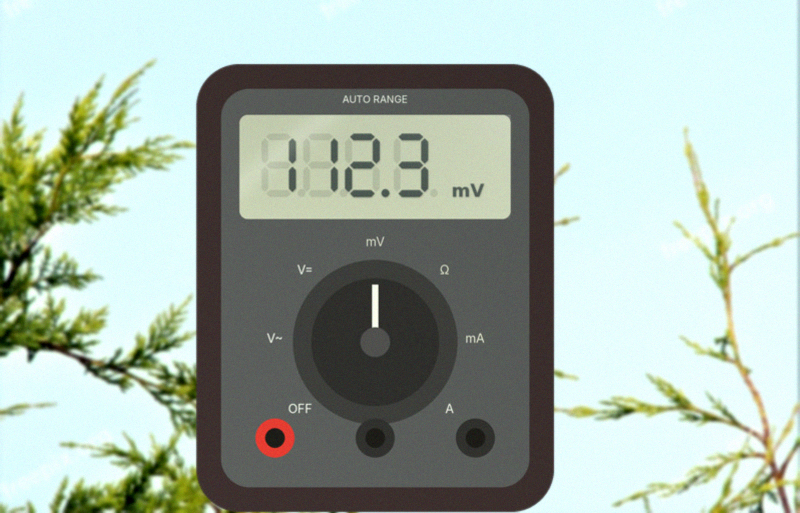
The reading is 112.3 mV
